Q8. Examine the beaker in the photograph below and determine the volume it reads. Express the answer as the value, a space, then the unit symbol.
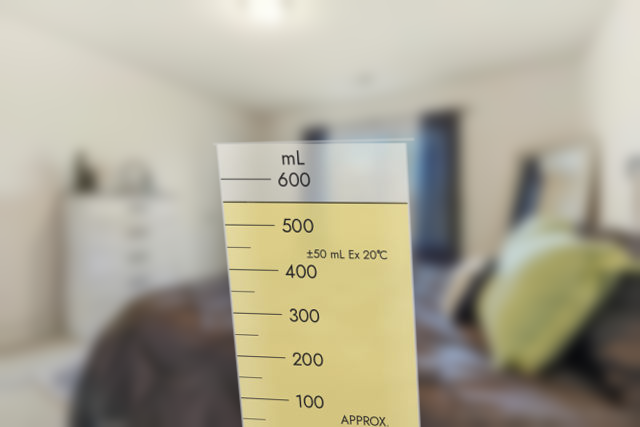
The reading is 550 mL
